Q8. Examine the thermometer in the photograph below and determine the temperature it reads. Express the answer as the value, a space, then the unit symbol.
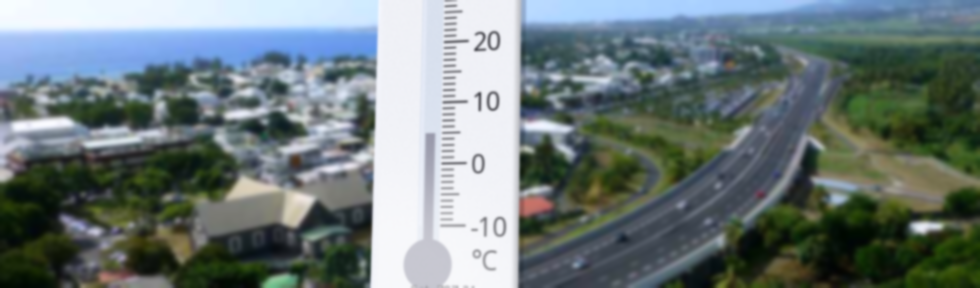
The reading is 5 °C
